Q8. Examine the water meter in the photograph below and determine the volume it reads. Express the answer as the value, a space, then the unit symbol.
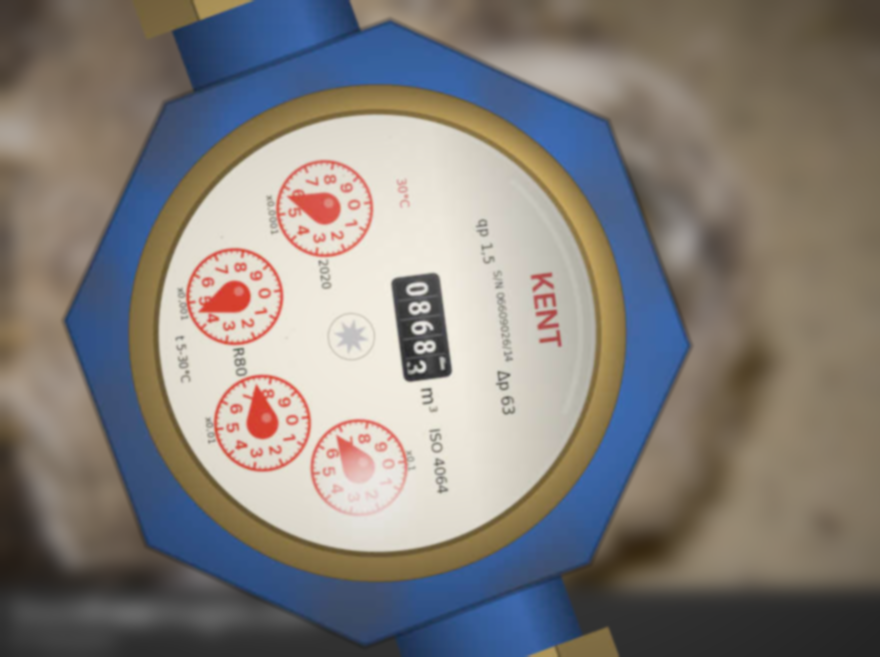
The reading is 8682.6745 m³
